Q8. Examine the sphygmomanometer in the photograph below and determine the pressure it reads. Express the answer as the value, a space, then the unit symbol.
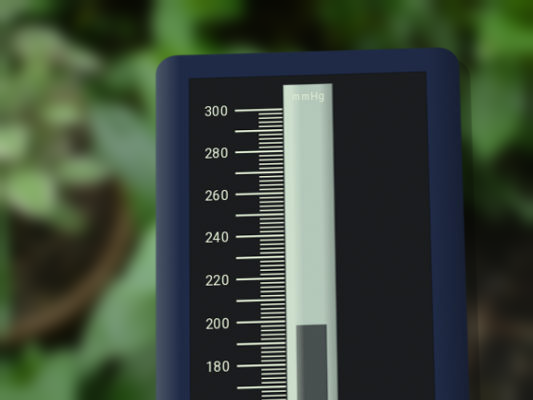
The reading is 198 mmHg
